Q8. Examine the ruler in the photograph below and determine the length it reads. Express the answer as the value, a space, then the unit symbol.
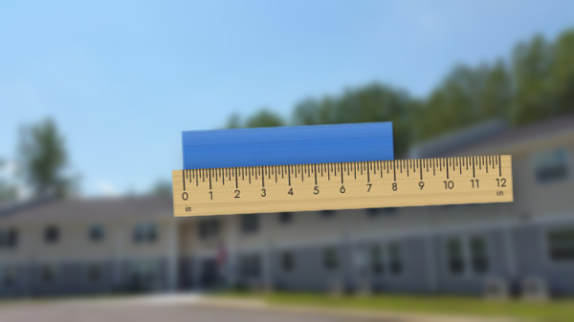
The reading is 8 in
